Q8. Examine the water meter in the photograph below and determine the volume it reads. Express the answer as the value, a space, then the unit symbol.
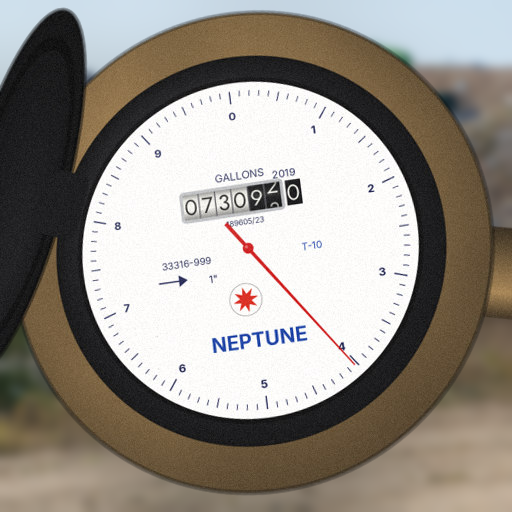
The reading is 730924.0 gal
